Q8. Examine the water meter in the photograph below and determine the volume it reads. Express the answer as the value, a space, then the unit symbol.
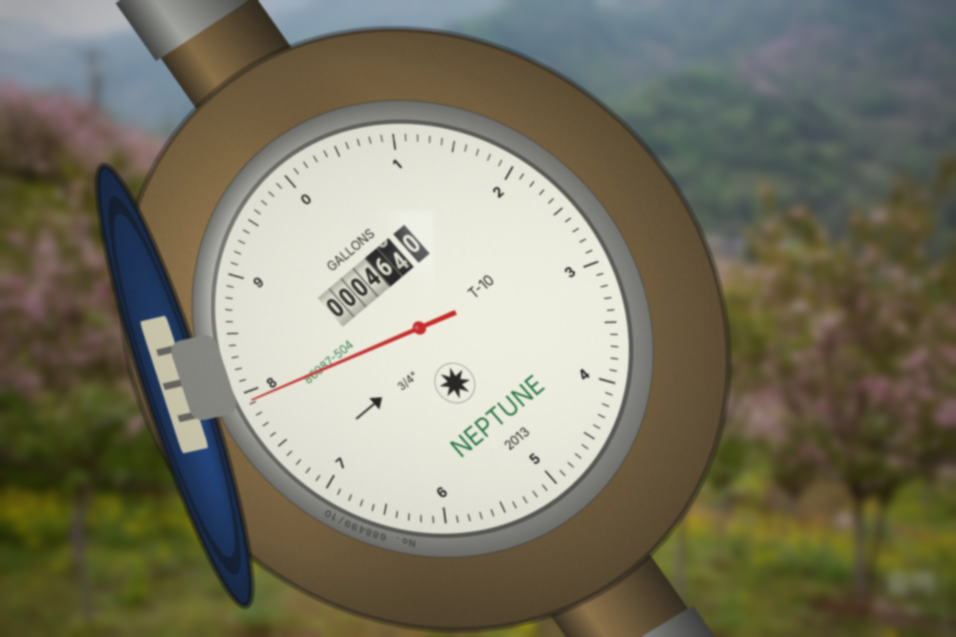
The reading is 4637.9 gal
